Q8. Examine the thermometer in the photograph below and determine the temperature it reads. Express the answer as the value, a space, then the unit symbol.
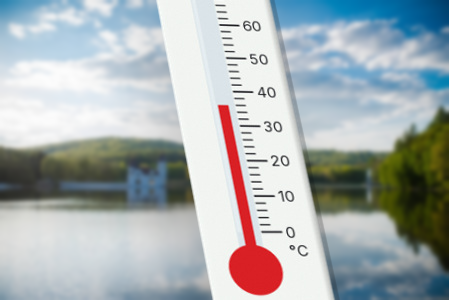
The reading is 36 °C
